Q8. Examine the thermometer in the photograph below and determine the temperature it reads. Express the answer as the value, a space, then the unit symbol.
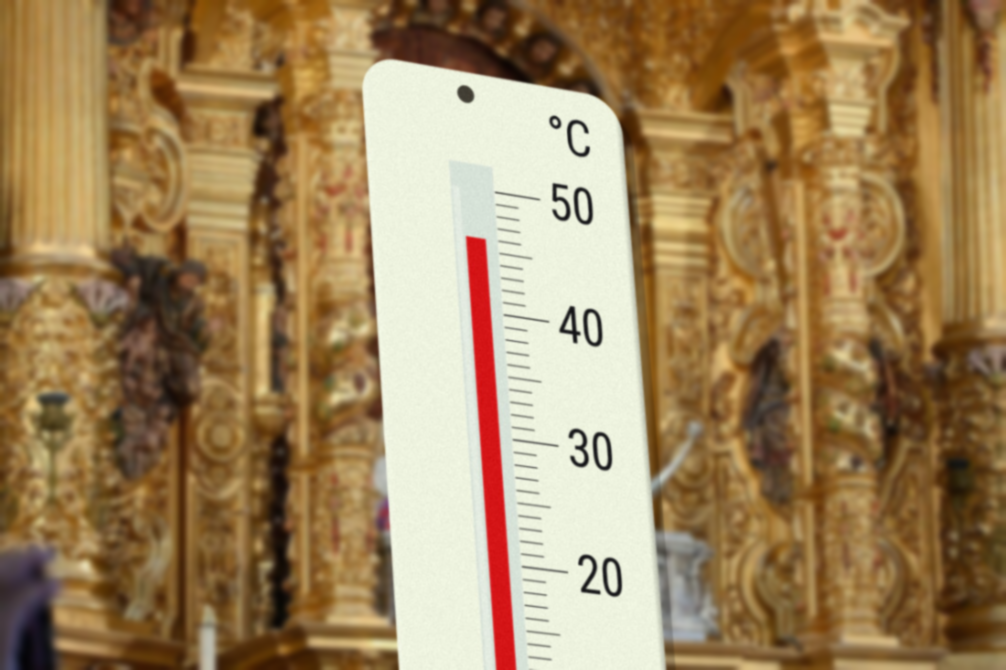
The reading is 46 °C
